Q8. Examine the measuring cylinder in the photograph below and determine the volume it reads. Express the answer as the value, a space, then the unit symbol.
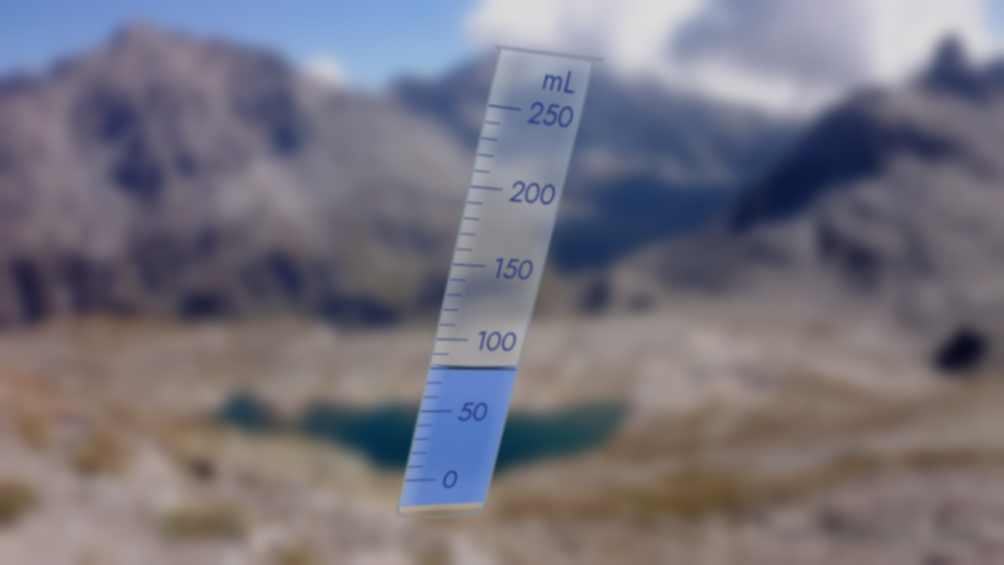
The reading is 80 mL
